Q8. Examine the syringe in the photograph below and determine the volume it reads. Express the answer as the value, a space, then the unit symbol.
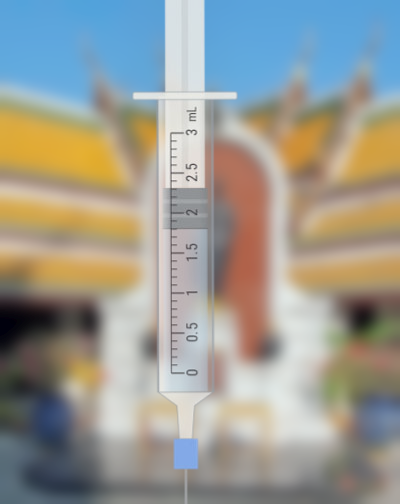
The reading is 1.8 mL
